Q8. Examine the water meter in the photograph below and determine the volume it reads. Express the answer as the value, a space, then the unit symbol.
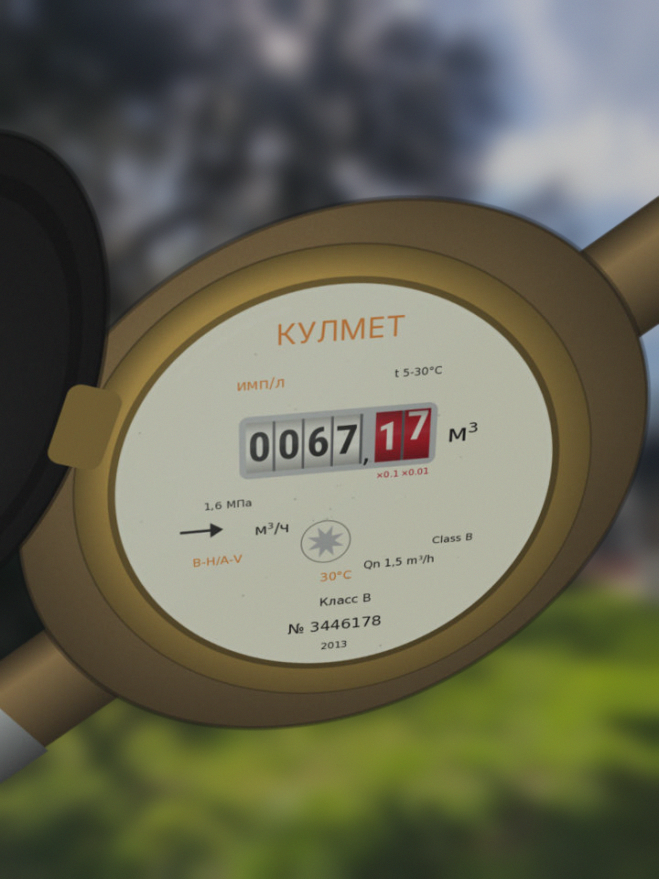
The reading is 67.17 m³
